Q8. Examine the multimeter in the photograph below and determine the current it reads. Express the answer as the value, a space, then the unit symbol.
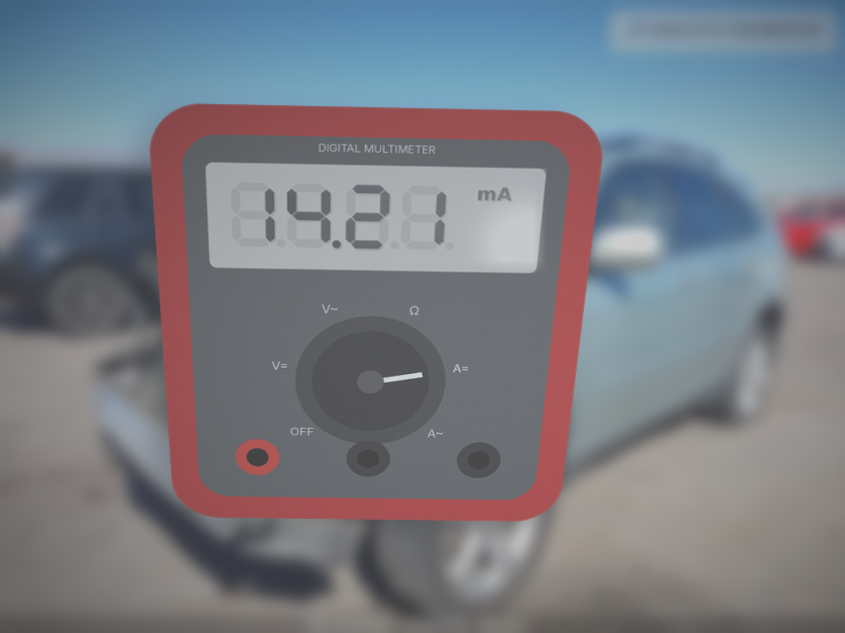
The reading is 14.21 mA
